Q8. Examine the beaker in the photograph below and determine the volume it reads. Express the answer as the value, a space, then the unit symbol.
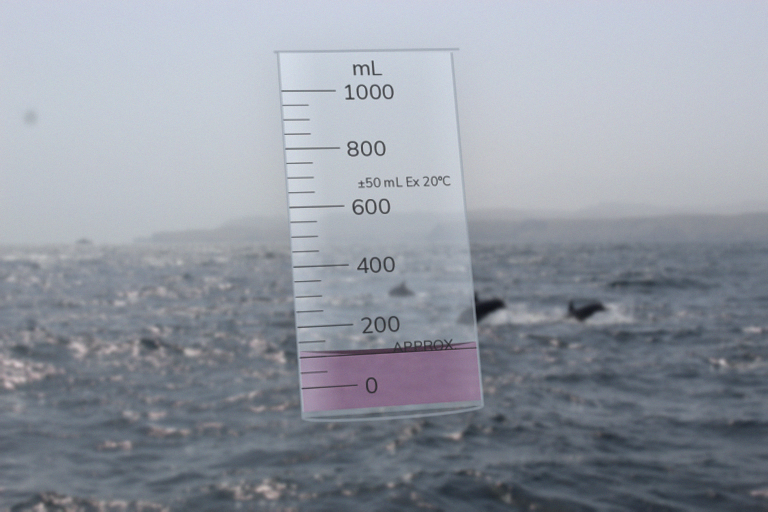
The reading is 100 mL
